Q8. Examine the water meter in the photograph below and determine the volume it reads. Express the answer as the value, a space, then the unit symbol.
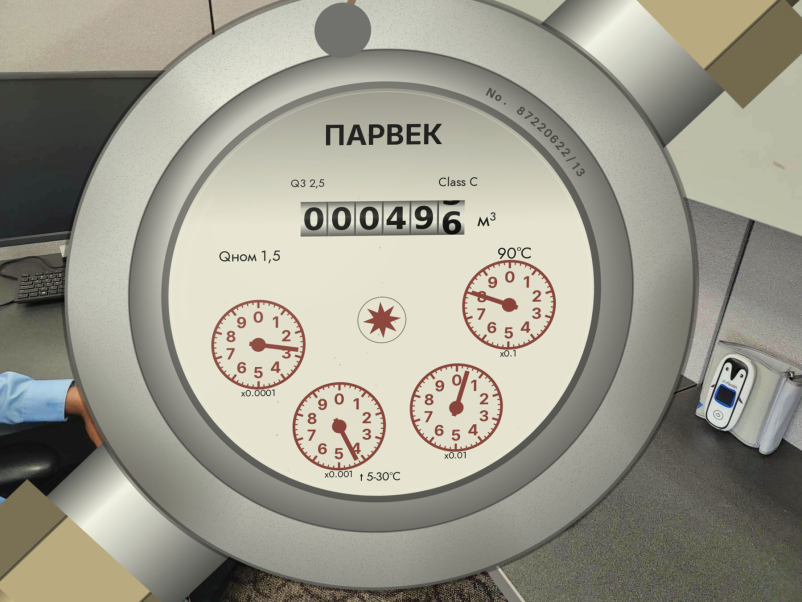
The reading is 495.8042 m³
